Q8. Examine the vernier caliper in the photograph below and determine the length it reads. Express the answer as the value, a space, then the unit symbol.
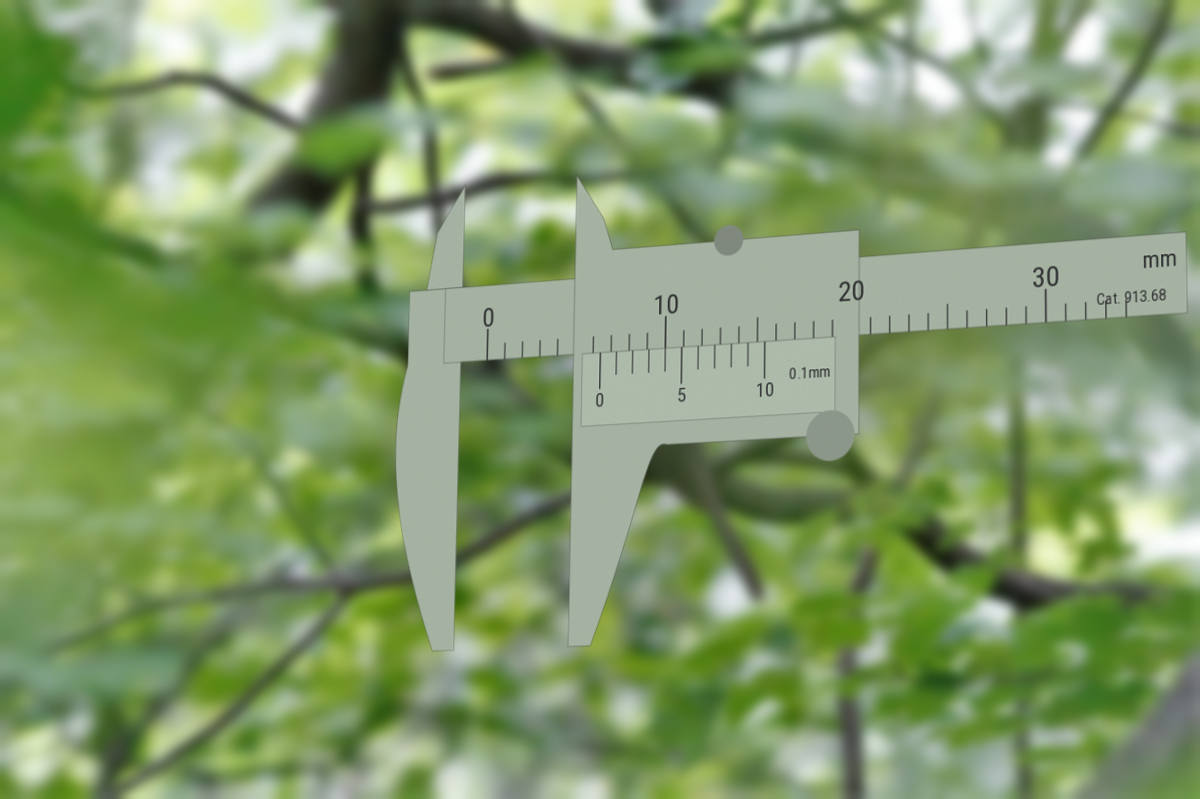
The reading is 6.4 mm
